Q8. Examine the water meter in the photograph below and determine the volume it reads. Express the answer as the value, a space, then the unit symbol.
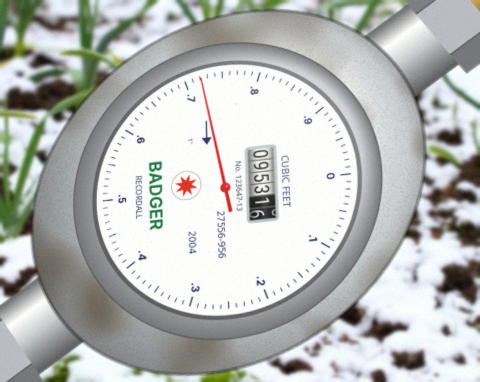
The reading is 95315.72 ft³
